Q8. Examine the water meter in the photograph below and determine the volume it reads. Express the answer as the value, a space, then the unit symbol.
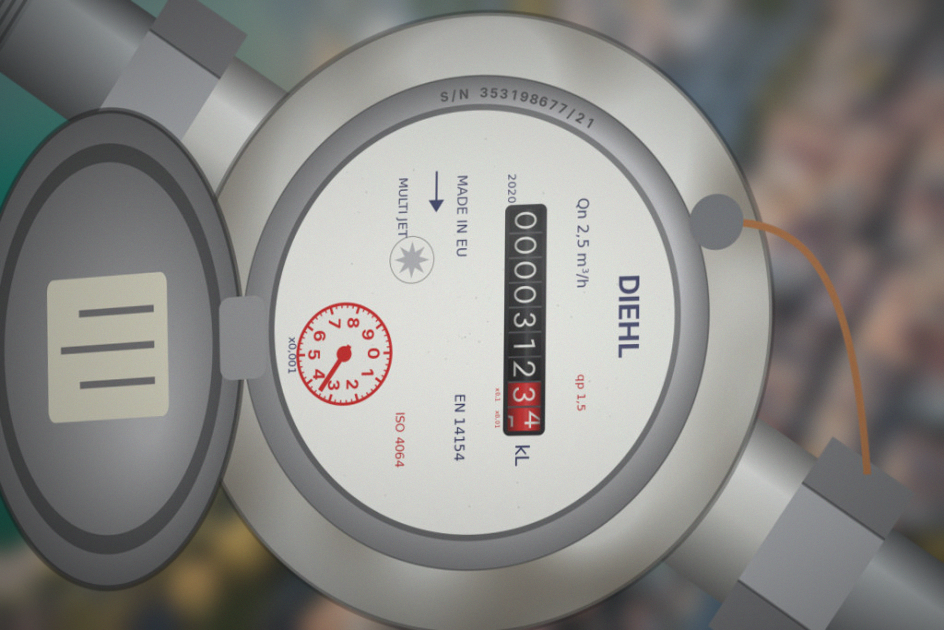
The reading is 312.343 kL
